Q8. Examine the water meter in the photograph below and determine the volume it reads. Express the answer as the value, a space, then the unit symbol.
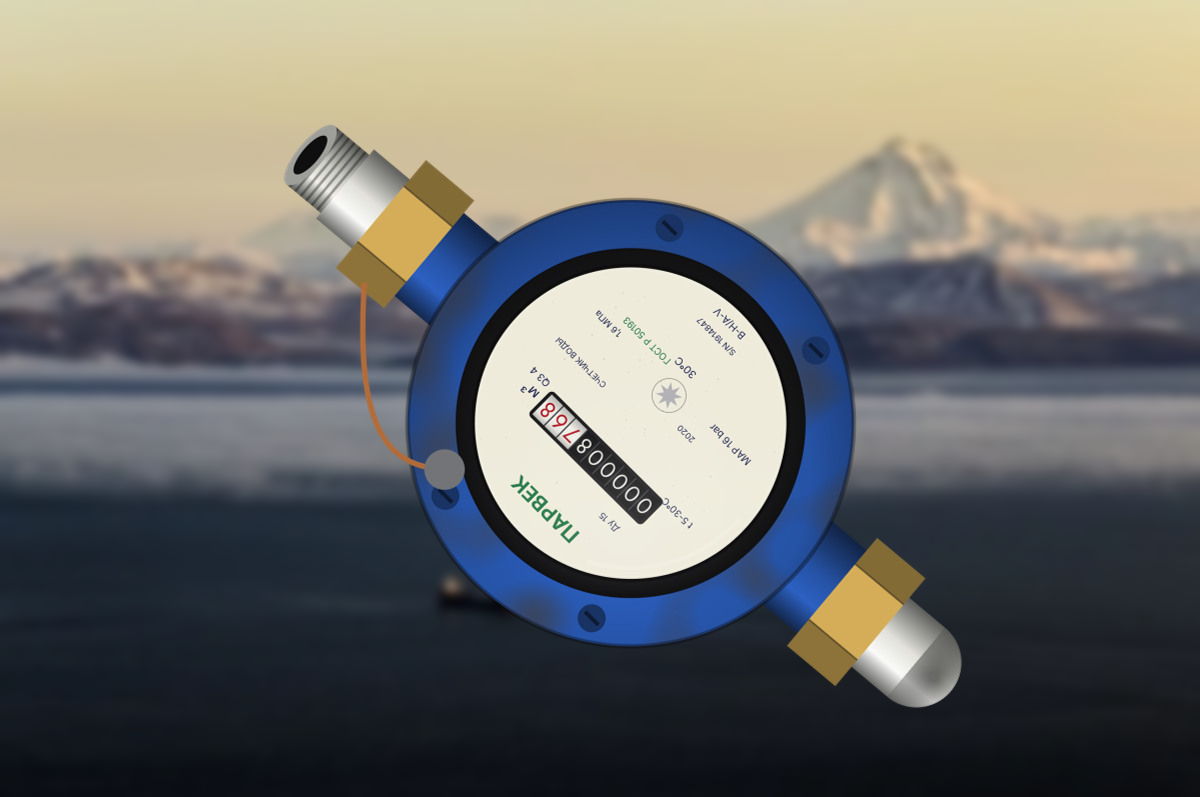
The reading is 8.768 m³
